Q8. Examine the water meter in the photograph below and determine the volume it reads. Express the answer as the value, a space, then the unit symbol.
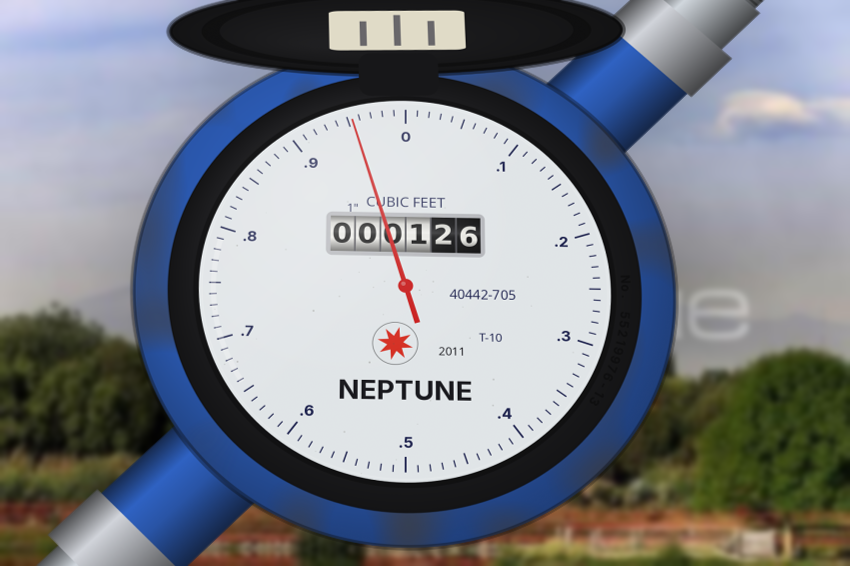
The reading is 125.95 ft³
